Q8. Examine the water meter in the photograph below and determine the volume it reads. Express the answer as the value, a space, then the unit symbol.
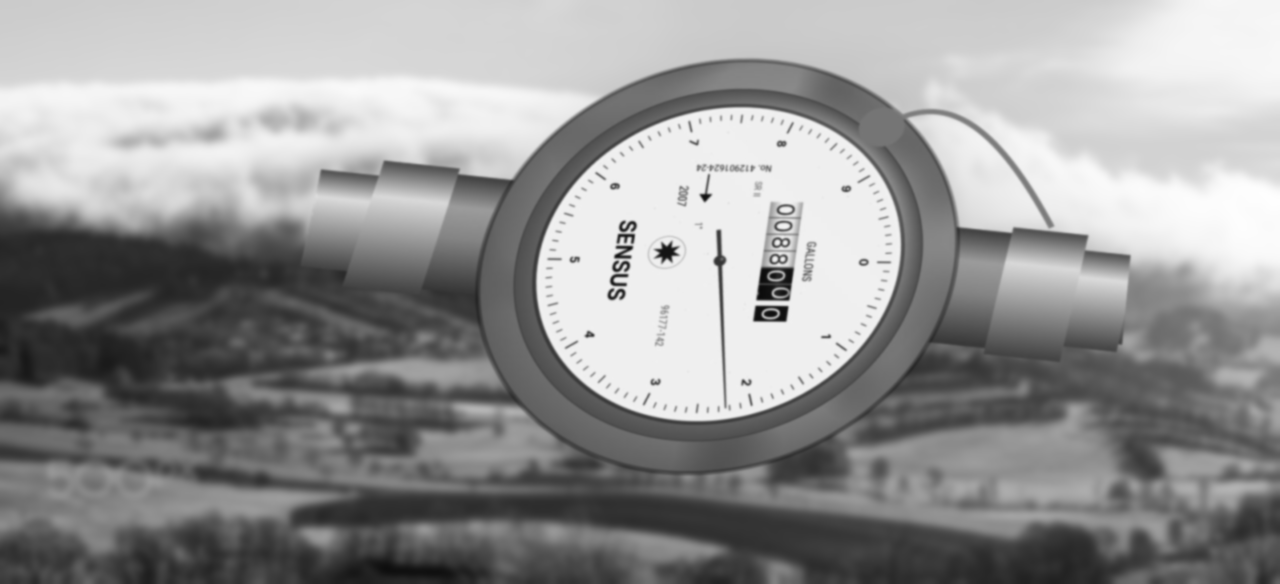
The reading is 88002.2 gal
